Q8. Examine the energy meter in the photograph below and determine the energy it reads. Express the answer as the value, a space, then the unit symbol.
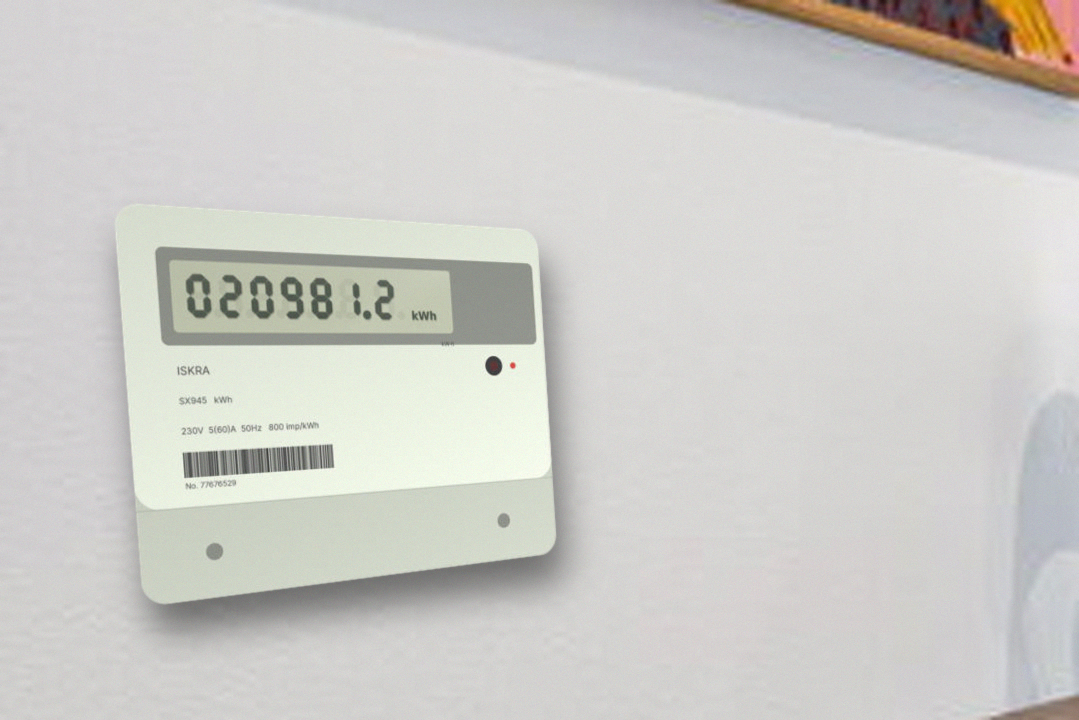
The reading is 20981.2 kWh
